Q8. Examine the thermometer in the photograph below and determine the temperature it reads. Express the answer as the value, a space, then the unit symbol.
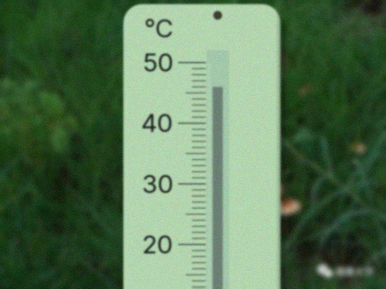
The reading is 46 °C
